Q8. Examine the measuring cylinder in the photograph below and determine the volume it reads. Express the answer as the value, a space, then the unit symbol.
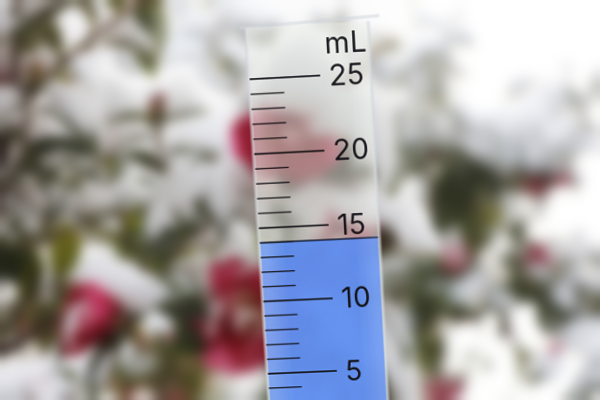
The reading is 14 mL
